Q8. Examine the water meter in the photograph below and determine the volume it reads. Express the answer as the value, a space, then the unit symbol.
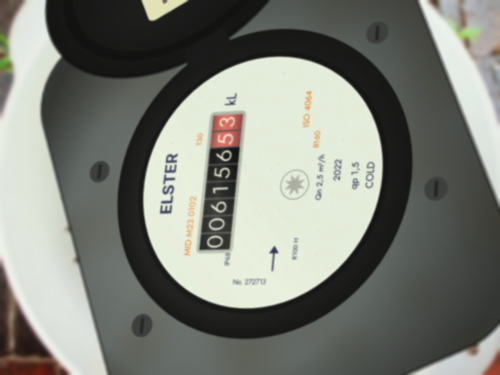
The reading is 6156.53 kL
